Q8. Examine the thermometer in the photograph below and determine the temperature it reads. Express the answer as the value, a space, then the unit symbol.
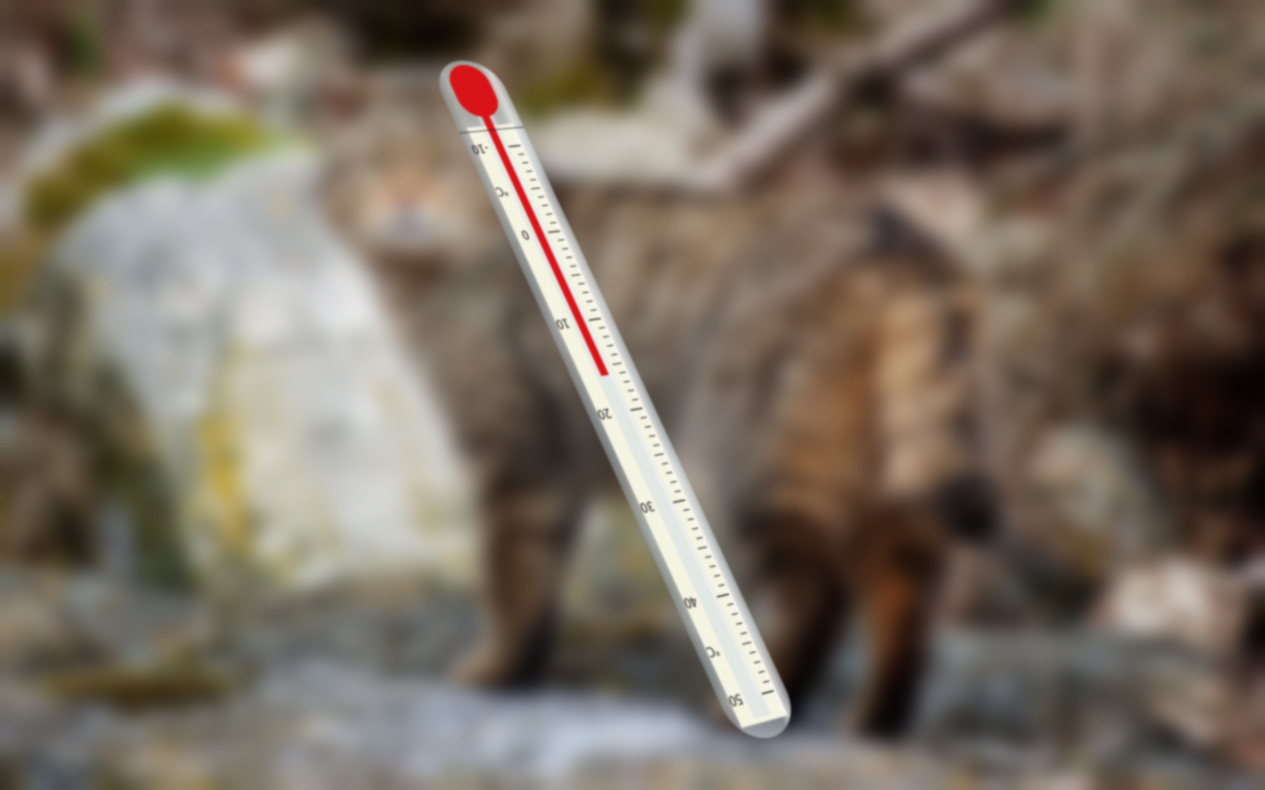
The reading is 16 °C
